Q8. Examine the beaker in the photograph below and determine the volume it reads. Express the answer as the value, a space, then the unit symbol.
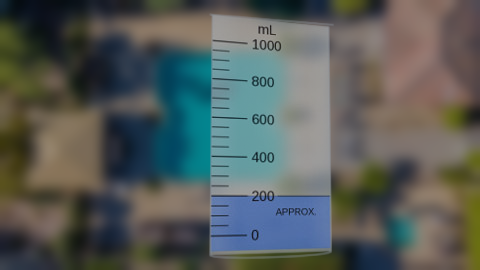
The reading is 200 mL
